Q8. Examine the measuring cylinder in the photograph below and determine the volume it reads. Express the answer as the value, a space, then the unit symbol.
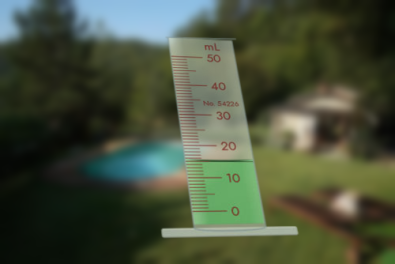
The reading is 15 mL
